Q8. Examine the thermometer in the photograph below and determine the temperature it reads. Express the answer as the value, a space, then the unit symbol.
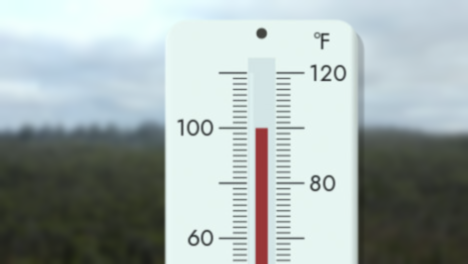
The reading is 100 °F
